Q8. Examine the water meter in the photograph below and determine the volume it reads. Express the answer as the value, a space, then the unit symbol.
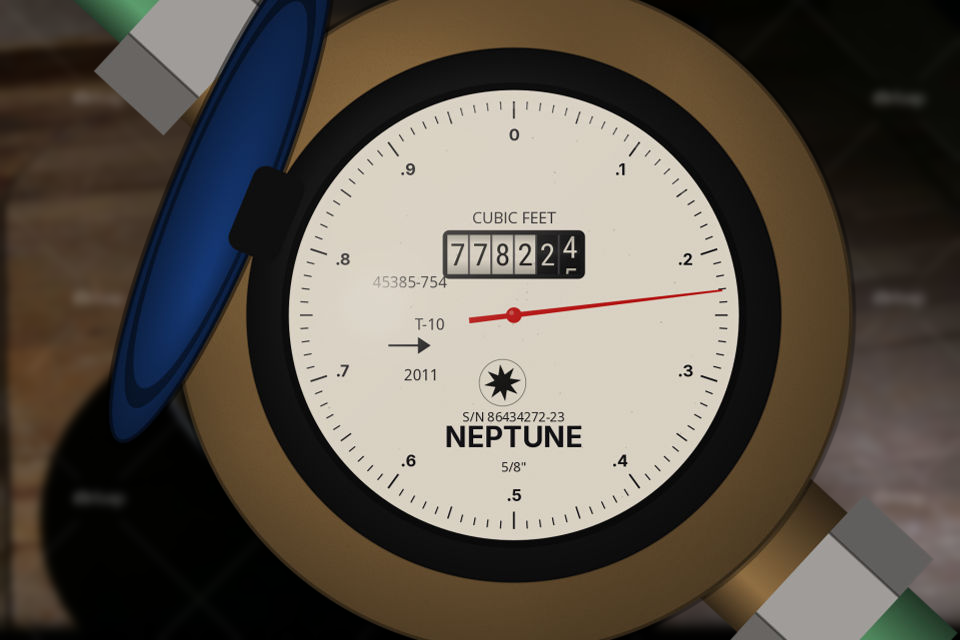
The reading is 778224.23 ft³
